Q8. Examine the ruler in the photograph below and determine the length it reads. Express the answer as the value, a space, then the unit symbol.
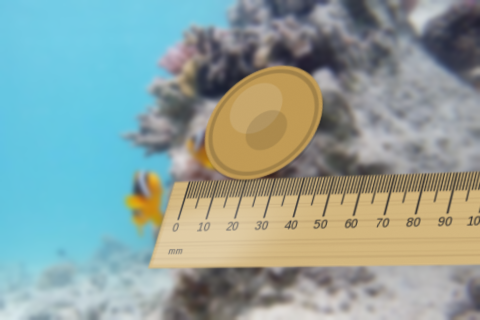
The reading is 40 mm
